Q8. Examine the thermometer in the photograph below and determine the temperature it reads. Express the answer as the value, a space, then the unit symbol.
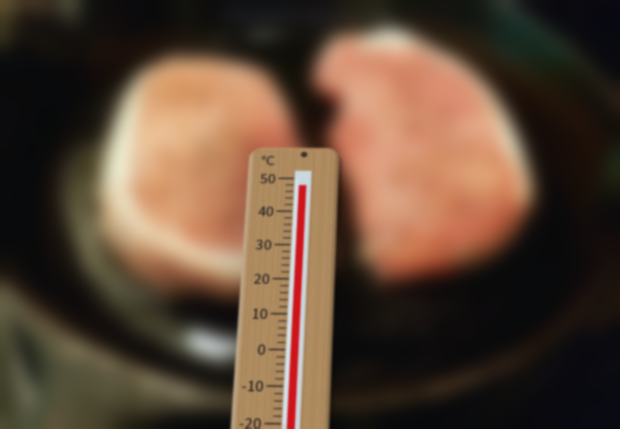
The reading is 48 °C
